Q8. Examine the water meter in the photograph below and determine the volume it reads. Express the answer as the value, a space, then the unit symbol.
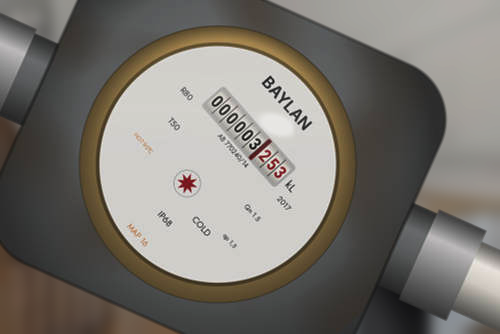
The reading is 3.253 kL
